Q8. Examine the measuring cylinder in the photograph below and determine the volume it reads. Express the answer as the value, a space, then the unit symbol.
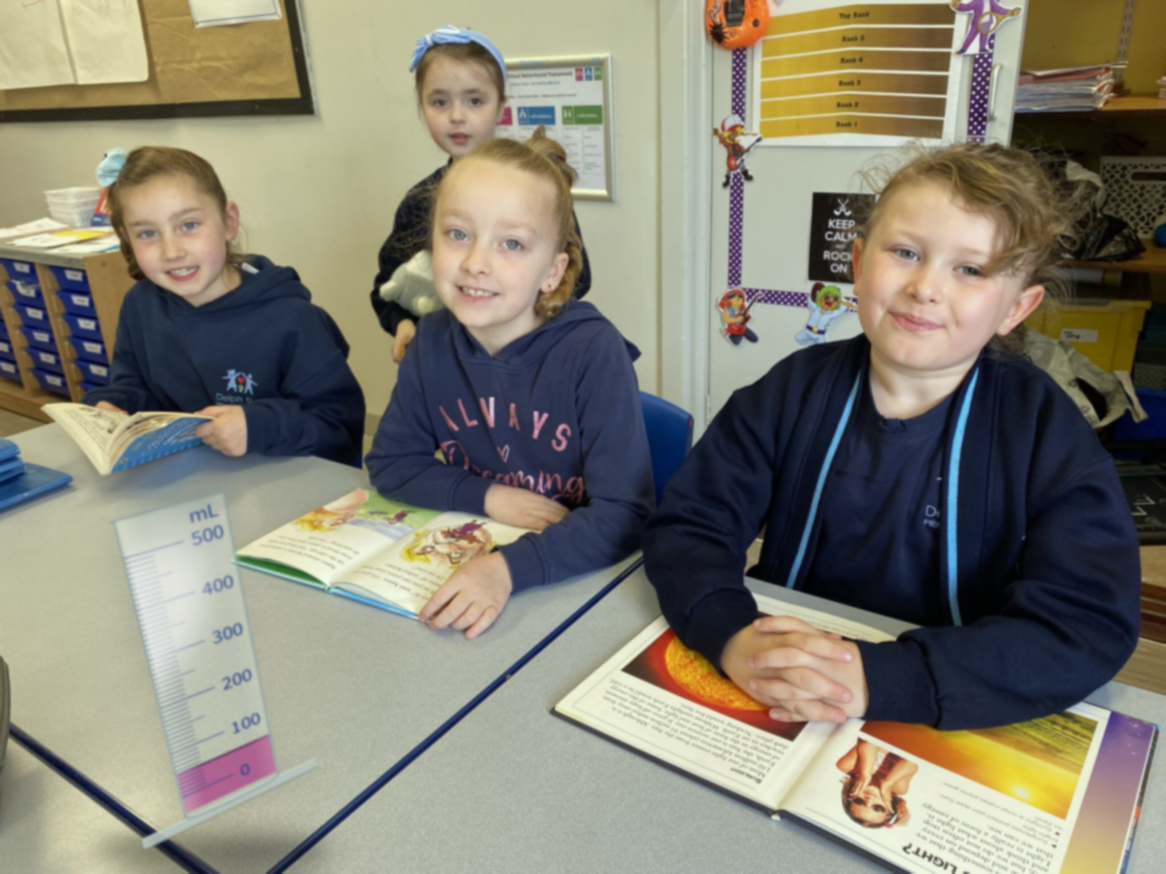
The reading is 50 mL
